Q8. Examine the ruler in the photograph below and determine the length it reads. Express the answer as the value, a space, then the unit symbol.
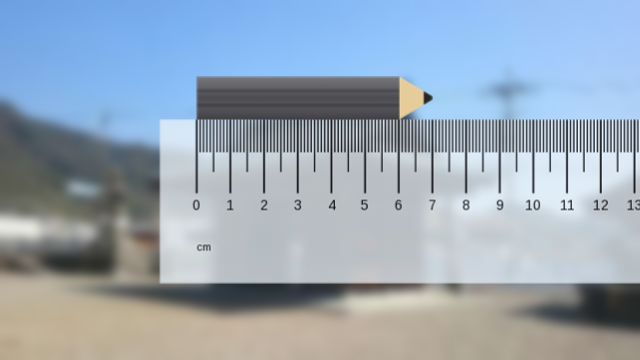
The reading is 7 cm
